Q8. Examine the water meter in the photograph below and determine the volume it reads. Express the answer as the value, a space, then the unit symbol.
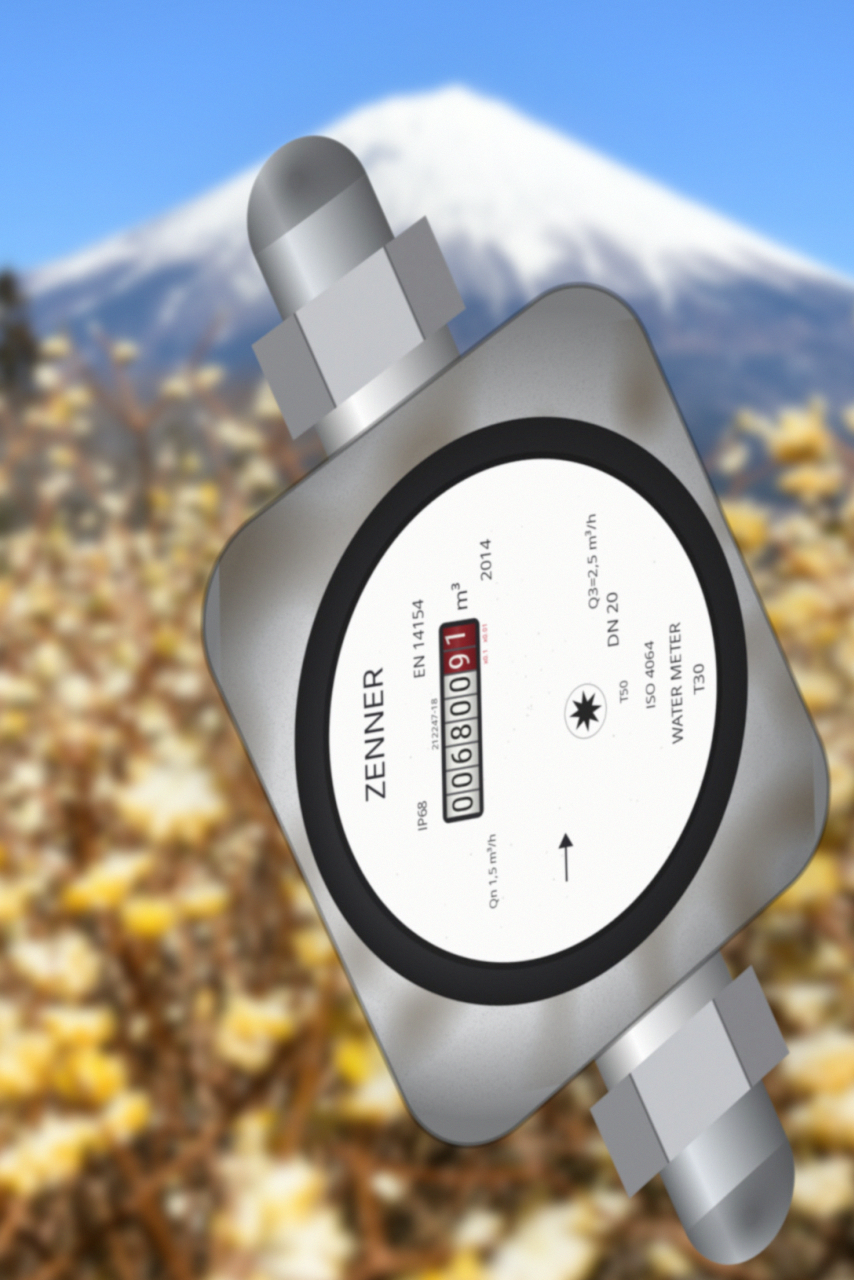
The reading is 6800.91 m³
